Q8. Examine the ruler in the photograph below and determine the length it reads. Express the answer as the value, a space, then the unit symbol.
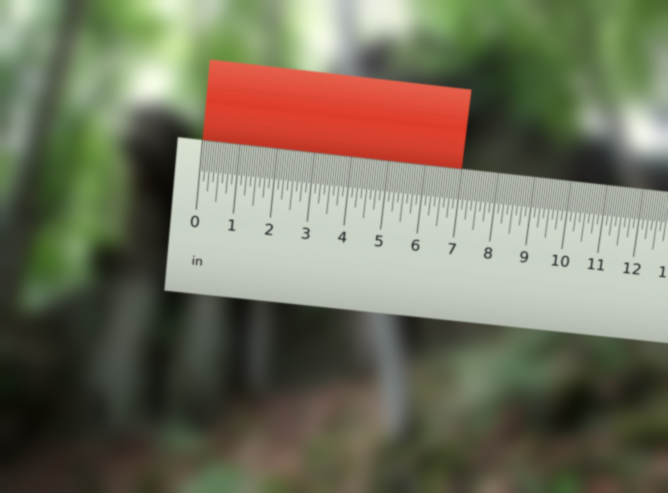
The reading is 7 in
